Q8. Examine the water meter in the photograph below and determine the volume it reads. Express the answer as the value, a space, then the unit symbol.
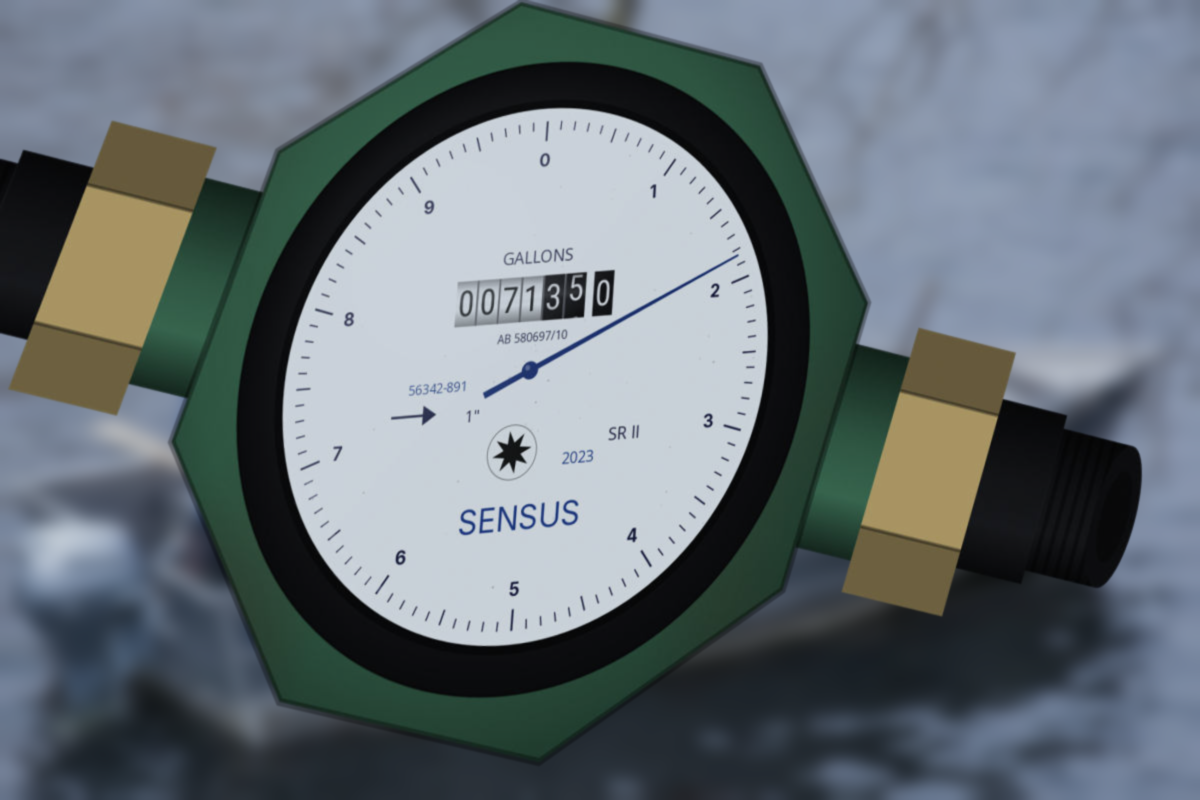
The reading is 71351.8 gal
